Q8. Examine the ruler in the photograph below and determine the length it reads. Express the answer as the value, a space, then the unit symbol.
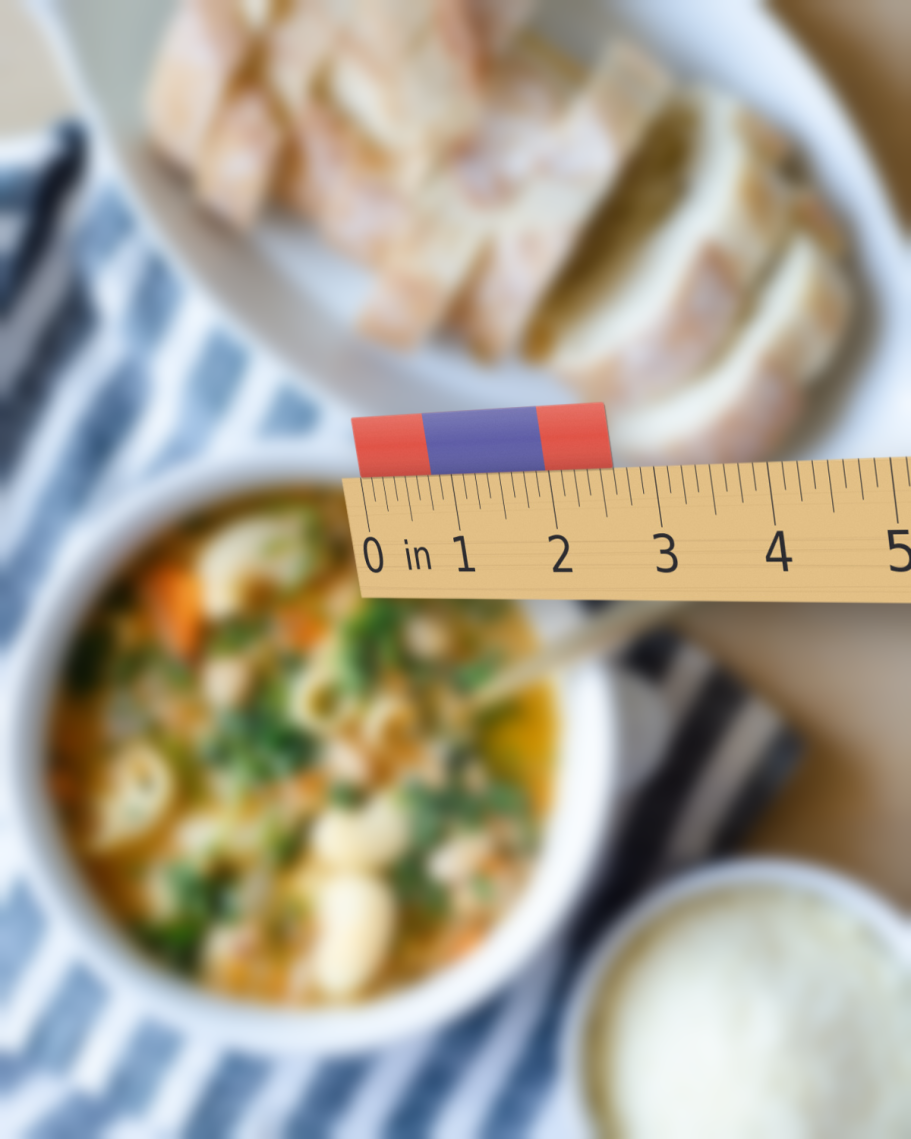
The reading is 2.625 in
